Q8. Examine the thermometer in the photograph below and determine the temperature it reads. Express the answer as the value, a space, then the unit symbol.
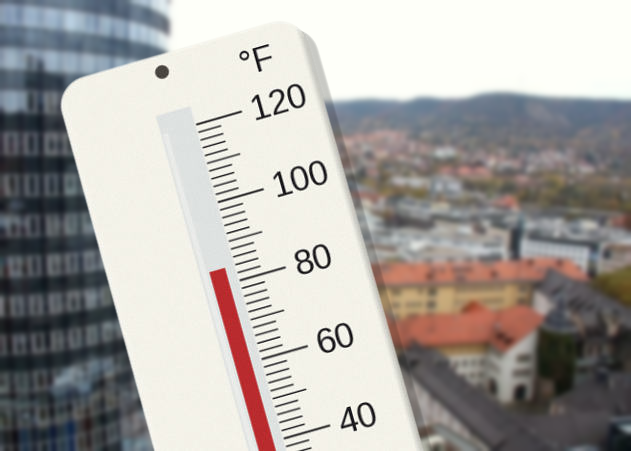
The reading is 84 °F
